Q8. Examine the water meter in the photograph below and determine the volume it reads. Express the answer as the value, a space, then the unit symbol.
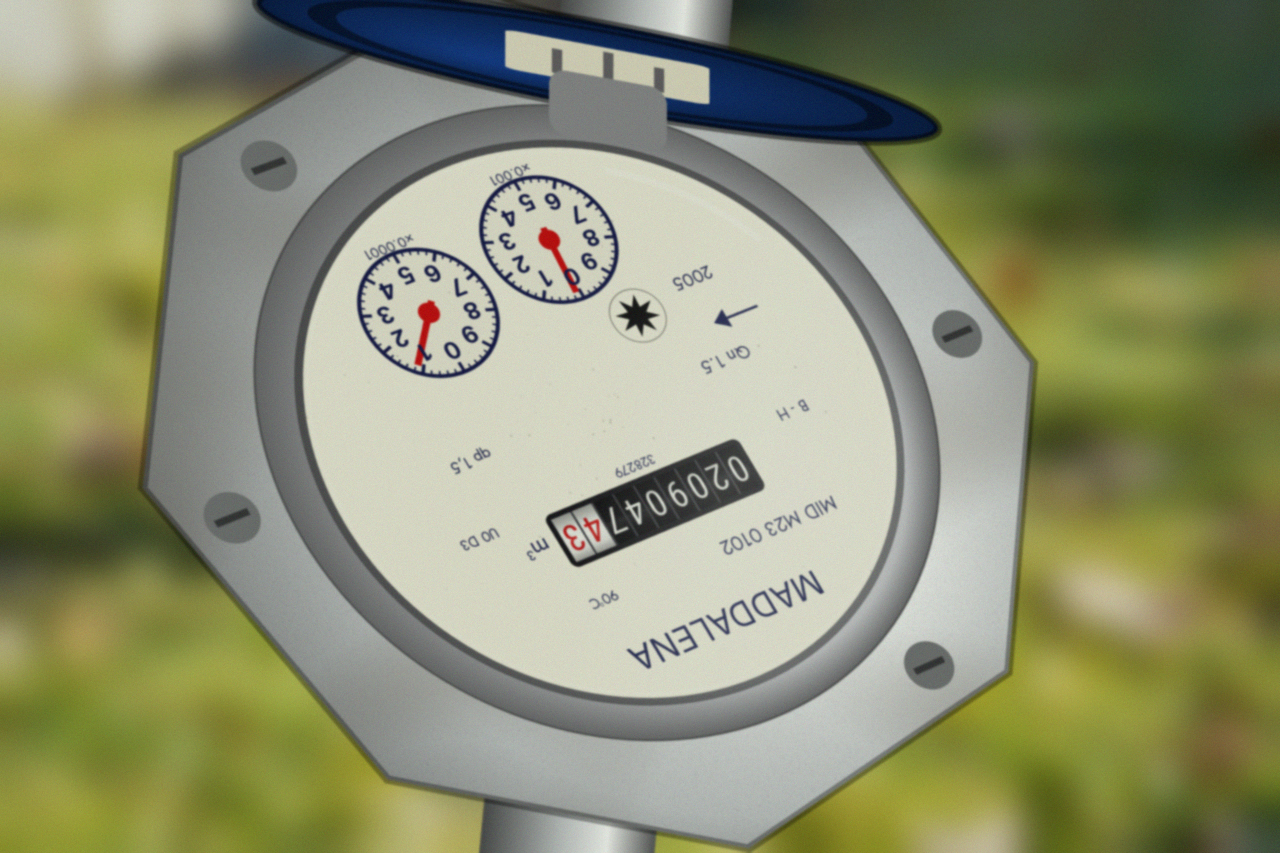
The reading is 209047.4301 m³
